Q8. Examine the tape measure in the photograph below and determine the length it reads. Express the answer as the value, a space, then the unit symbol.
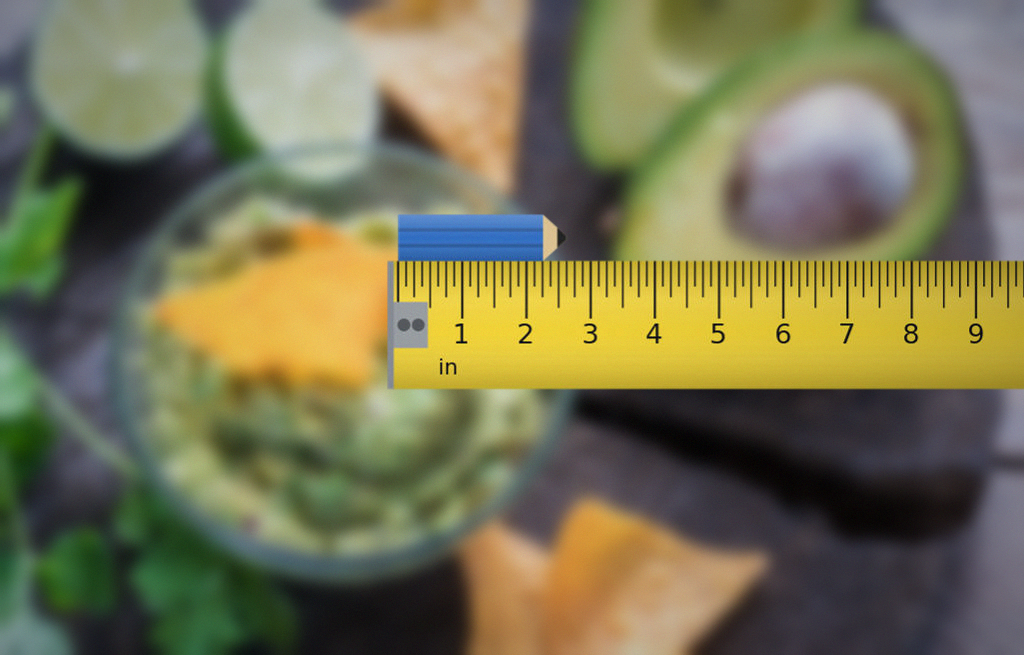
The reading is 2.625 in
